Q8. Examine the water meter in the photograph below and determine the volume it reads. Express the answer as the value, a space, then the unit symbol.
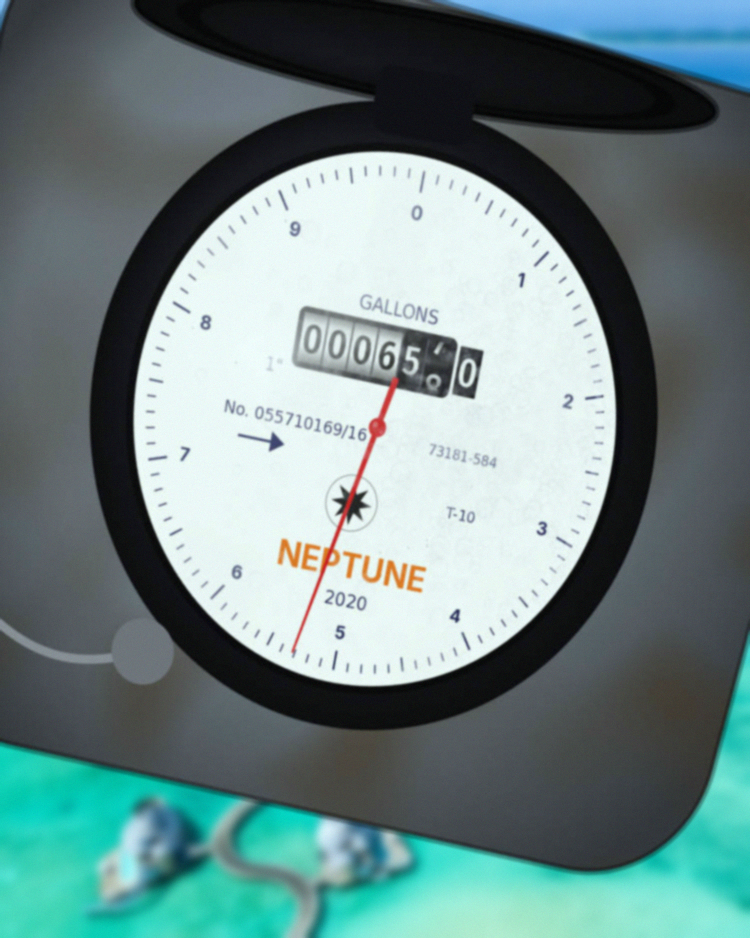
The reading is 6575.3 gal
